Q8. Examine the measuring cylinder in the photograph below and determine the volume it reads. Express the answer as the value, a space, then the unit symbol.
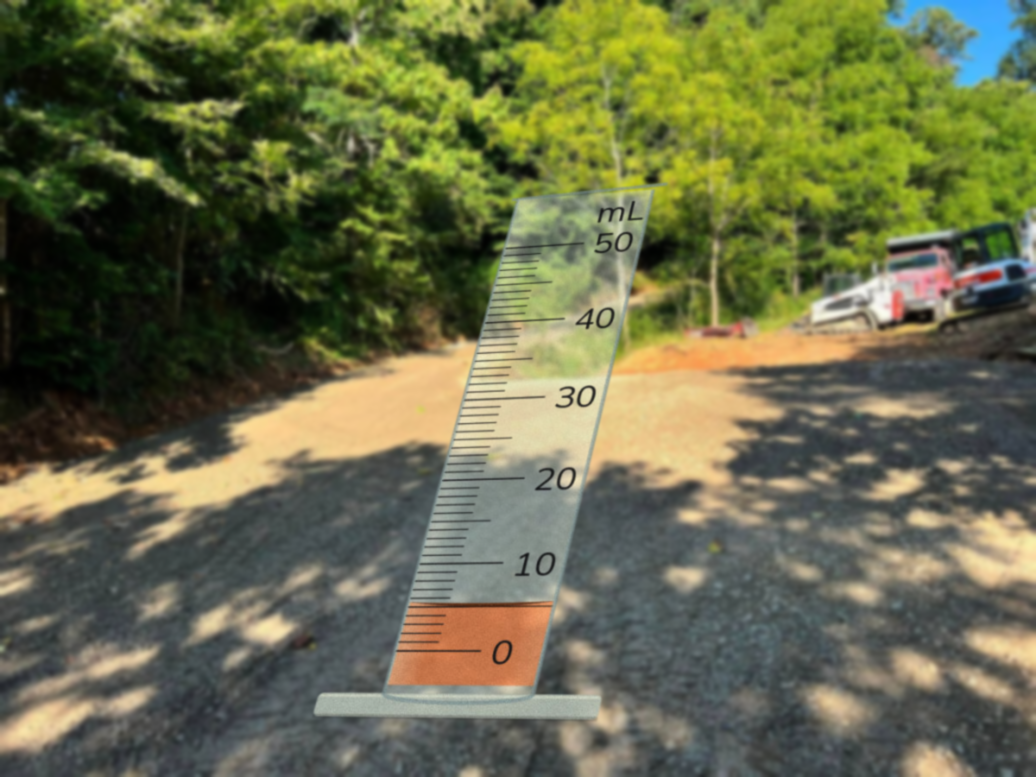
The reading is 5 mL
